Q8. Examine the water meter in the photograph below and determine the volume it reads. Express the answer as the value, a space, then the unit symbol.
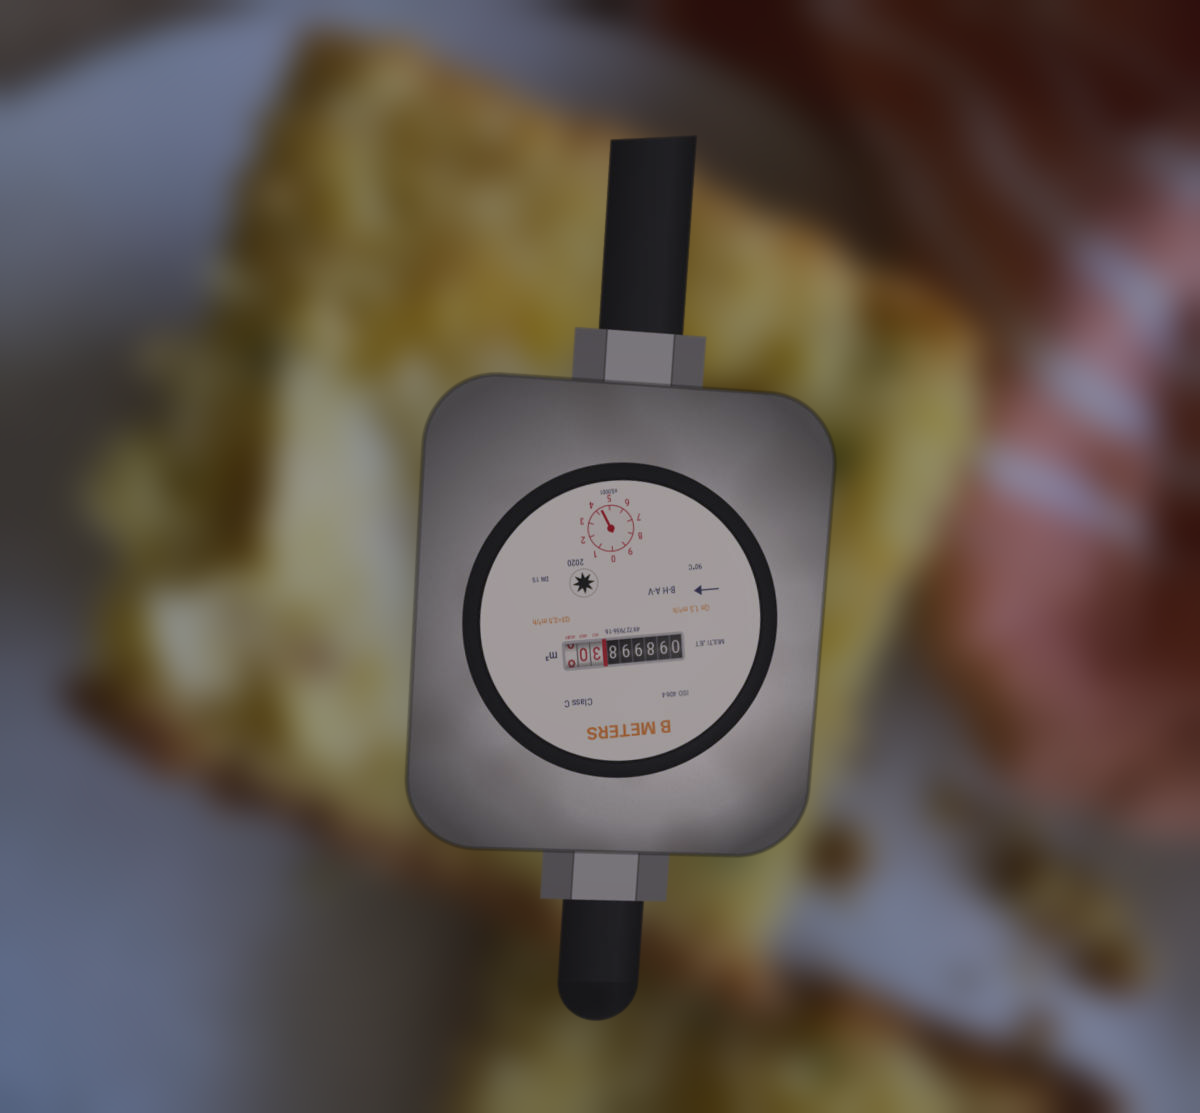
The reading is 98998.3084 m³
